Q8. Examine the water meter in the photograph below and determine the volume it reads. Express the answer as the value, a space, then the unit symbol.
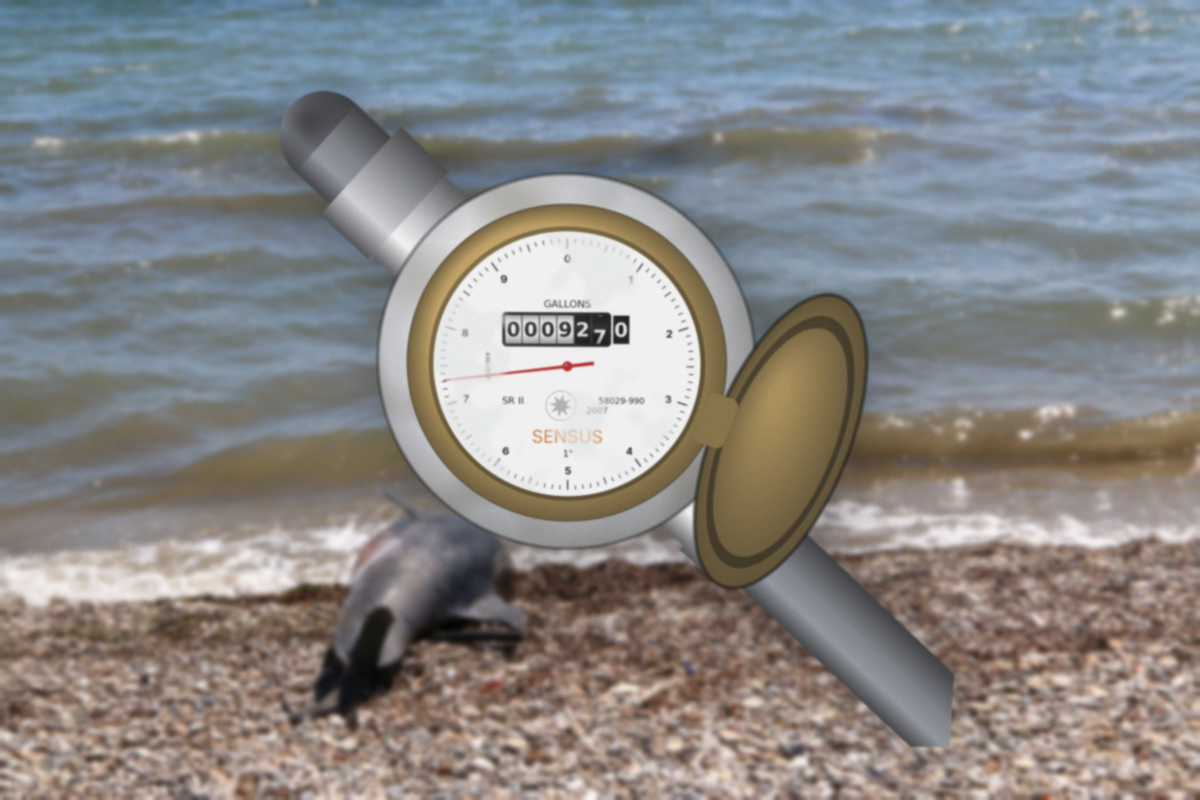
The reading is 9267.3 gal
